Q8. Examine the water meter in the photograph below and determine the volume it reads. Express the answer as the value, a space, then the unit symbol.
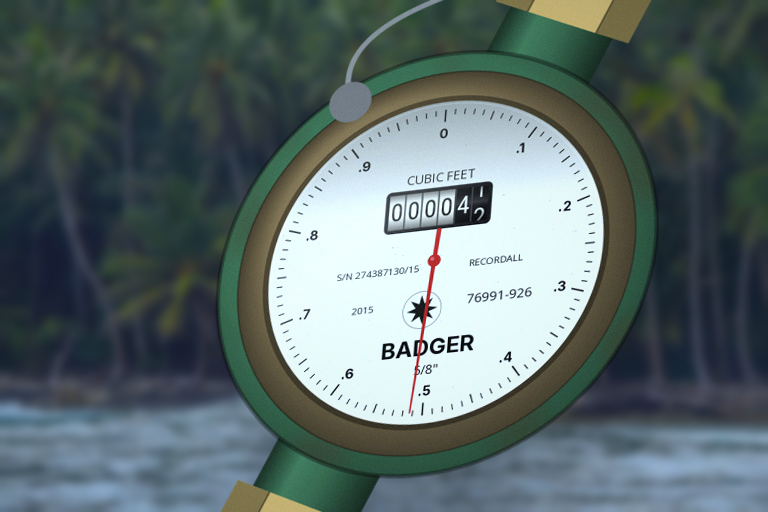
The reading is 41.51 ft³
